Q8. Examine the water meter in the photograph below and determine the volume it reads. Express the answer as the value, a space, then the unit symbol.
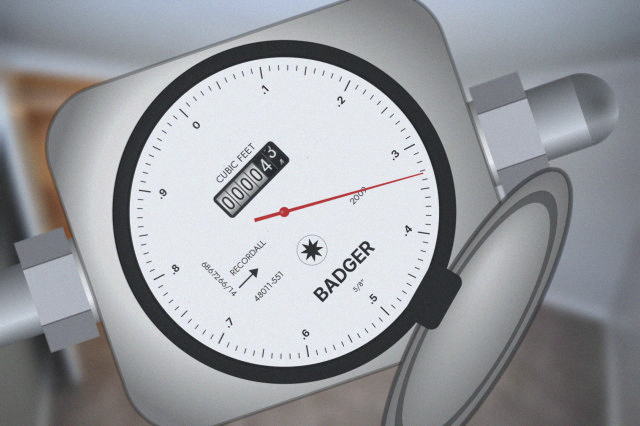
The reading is 43.33 ft³
